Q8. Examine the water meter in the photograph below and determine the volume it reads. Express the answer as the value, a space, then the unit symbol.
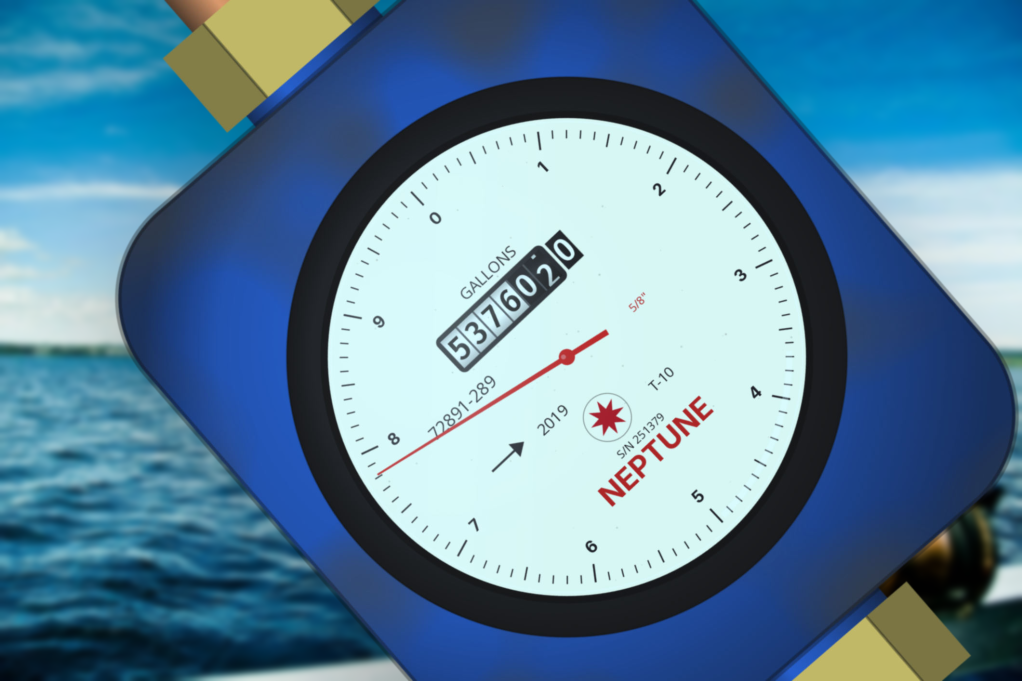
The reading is 5376017.8 gal
